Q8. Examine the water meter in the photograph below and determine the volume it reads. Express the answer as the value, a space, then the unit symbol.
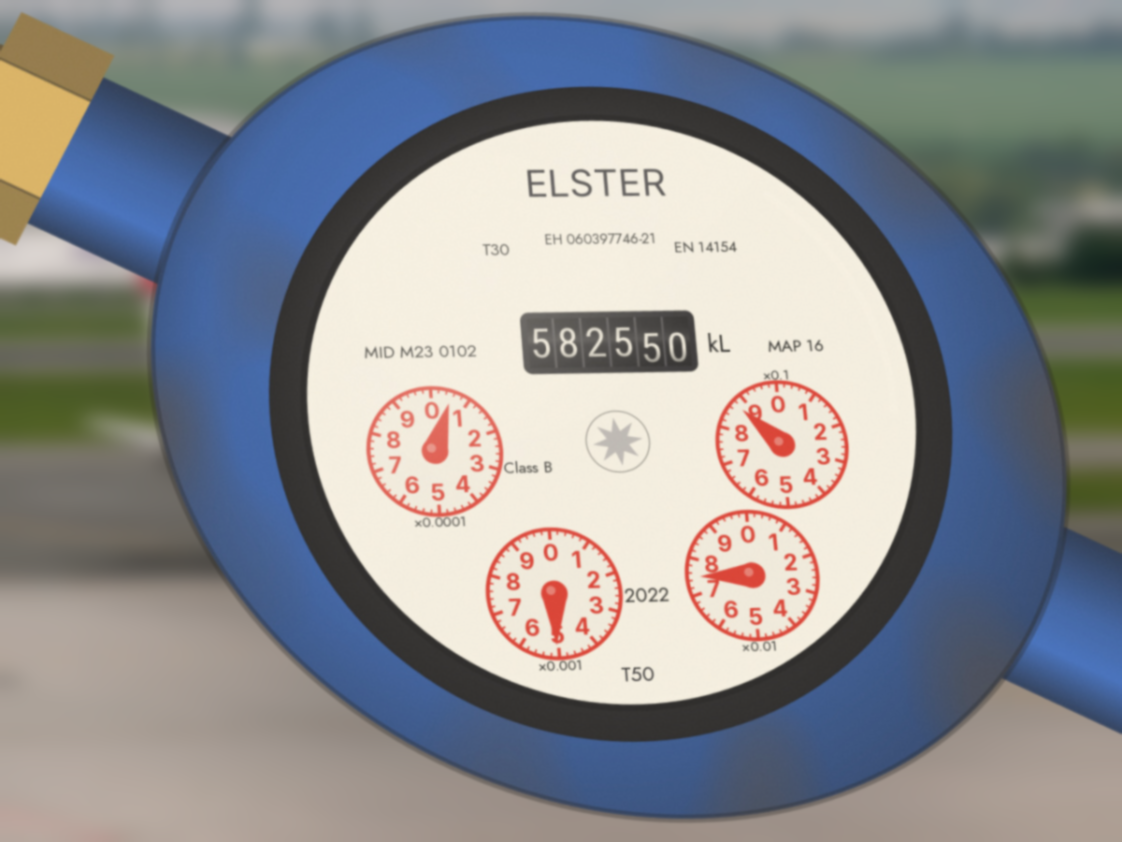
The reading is 582549.8750 kL
